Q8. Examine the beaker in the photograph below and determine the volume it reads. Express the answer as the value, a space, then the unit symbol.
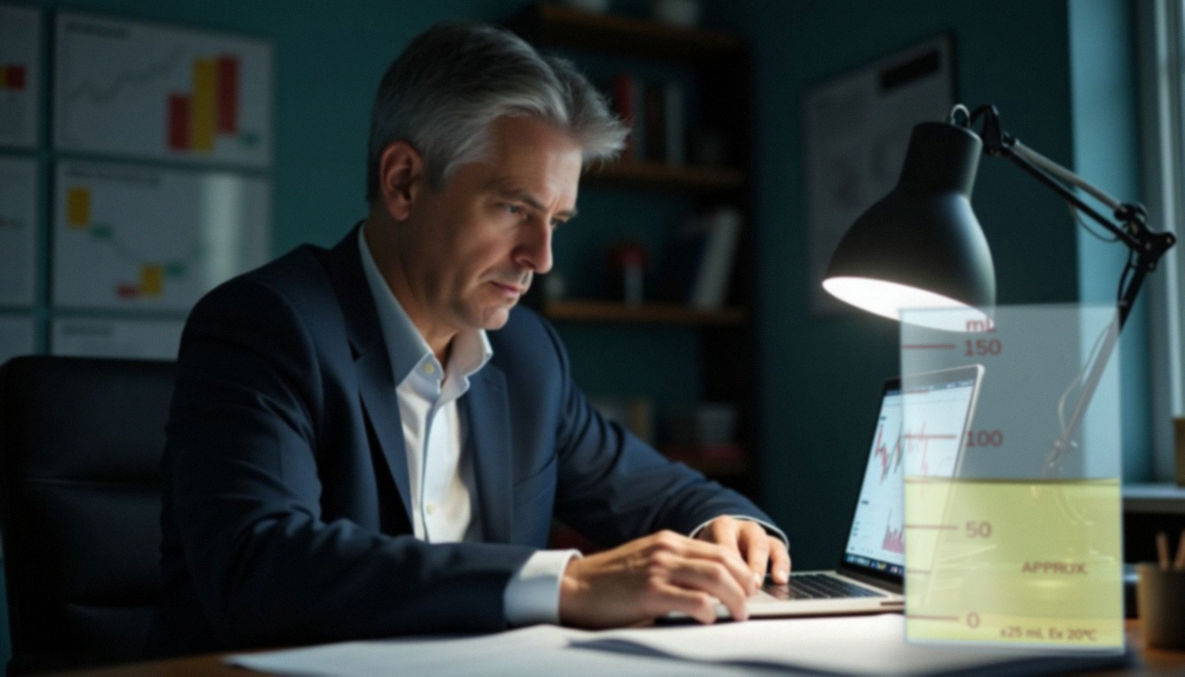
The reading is 75 mL
